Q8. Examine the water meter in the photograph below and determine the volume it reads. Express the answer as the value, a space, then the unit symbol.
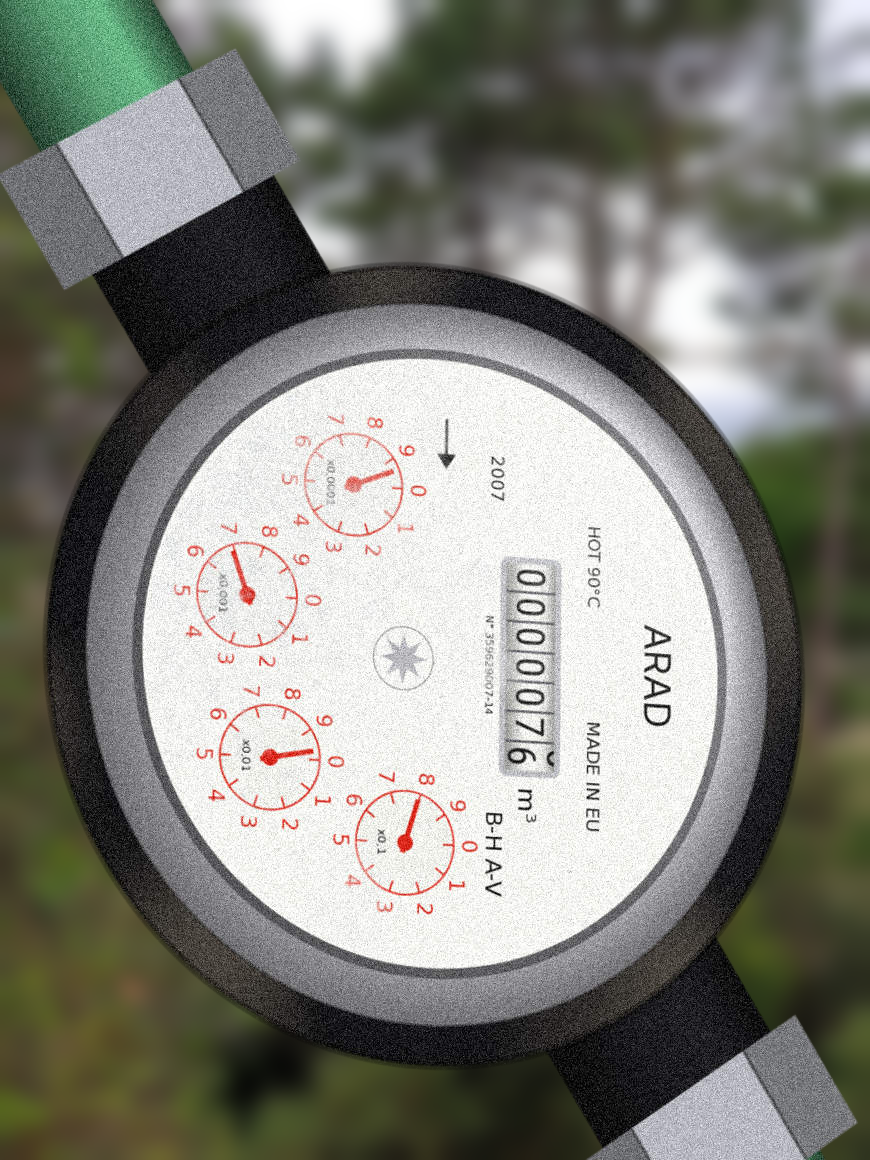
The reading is 75.7969 m³
